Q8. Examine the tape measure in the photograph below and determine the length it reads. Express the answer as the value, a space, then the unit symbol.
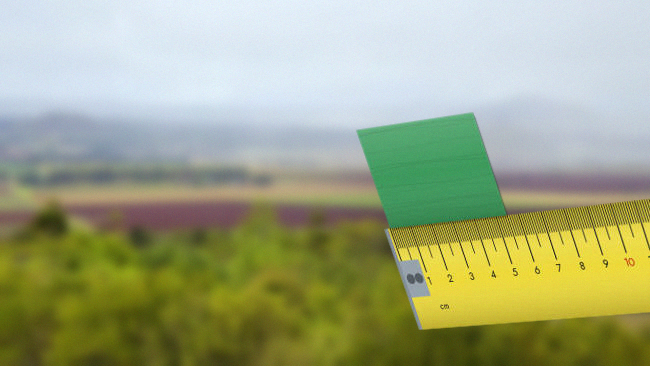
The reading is 5.5 cm
